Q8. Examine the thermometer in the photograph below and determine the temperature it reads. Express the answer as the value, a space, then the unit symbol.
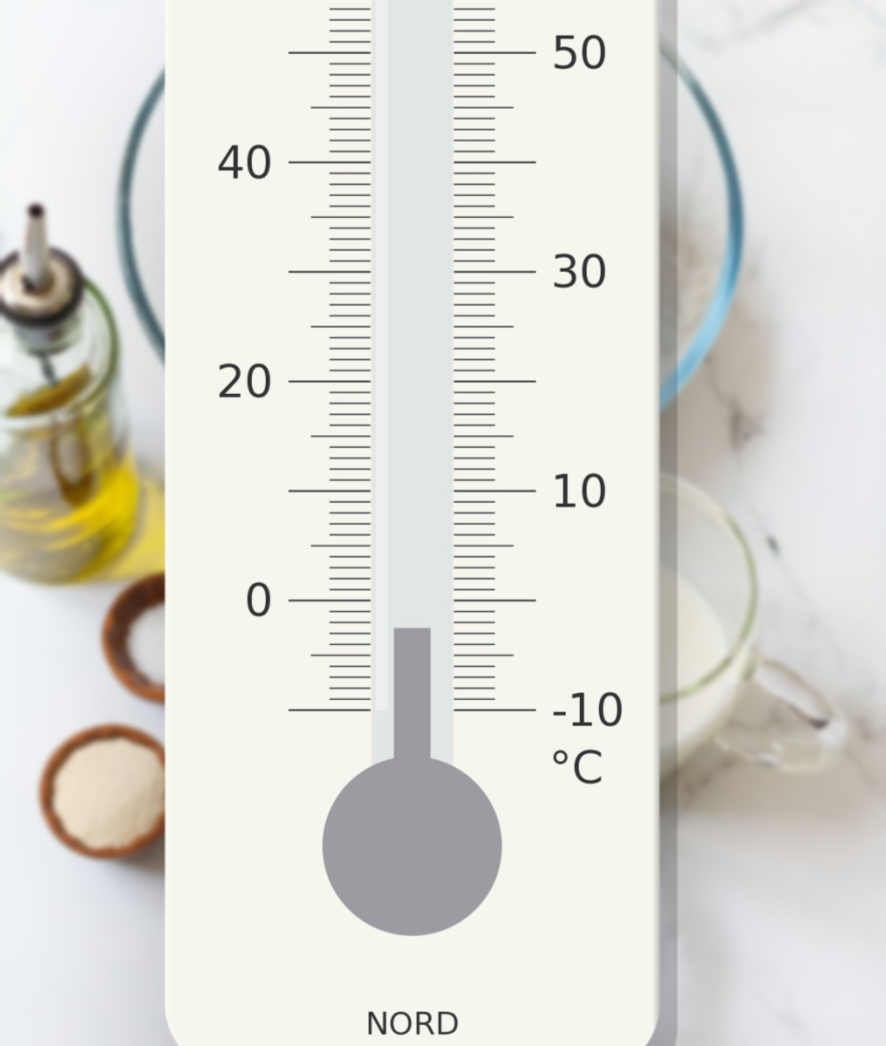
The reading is -2.5 °C
